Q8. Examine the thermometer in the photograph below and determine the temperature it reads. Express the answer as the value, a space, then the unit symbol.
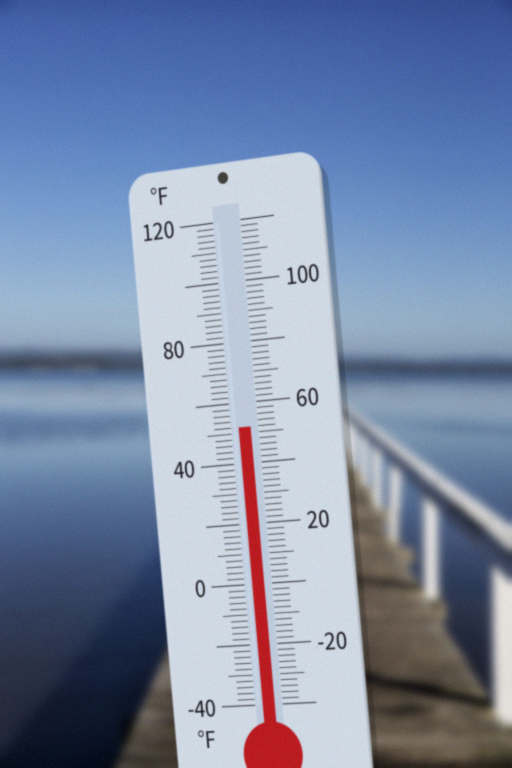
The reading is 52 °F
